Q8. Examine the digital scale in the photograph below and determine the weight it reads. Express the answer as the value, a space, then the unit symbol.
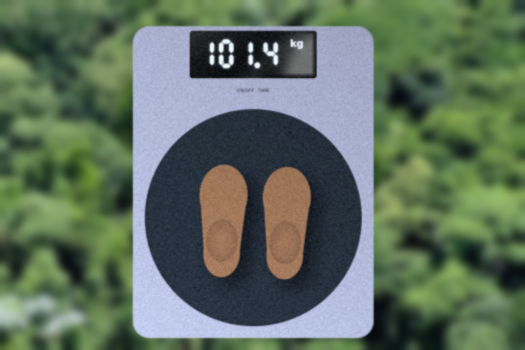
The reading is 101.4 kg
